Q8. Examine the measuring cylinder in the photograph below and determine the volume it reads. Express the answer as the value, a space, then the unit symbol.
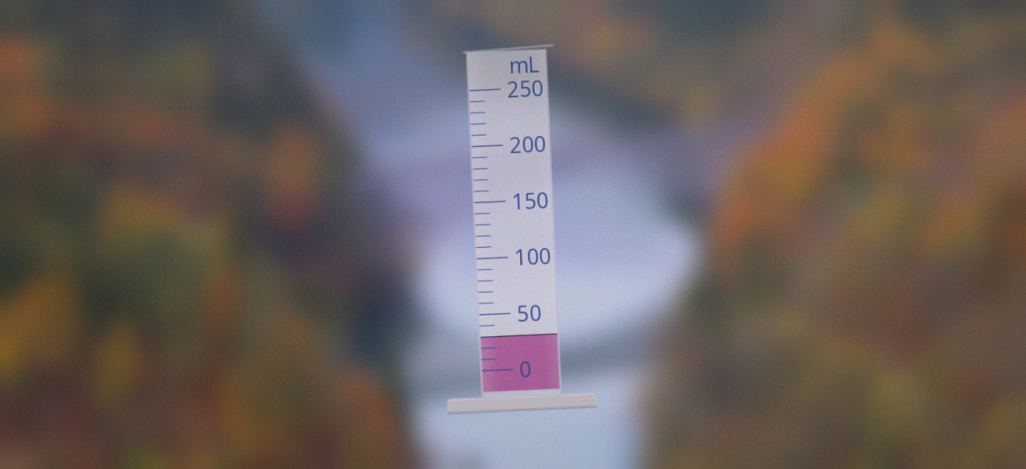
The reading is 30 mL
